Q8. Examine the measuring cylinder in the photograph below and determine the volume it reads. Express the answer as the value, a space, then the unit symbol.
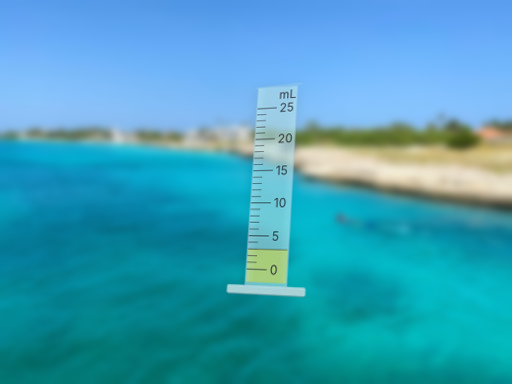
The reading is 3 mL
